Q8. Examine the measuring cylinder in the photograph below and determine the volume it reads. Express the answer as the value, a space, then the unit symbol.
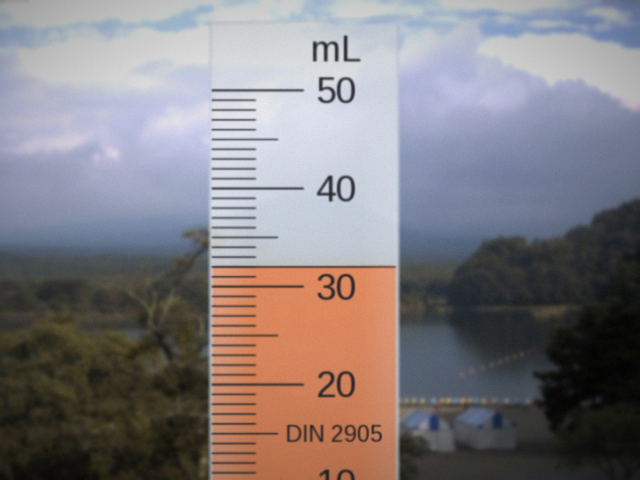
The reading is 32 mL
